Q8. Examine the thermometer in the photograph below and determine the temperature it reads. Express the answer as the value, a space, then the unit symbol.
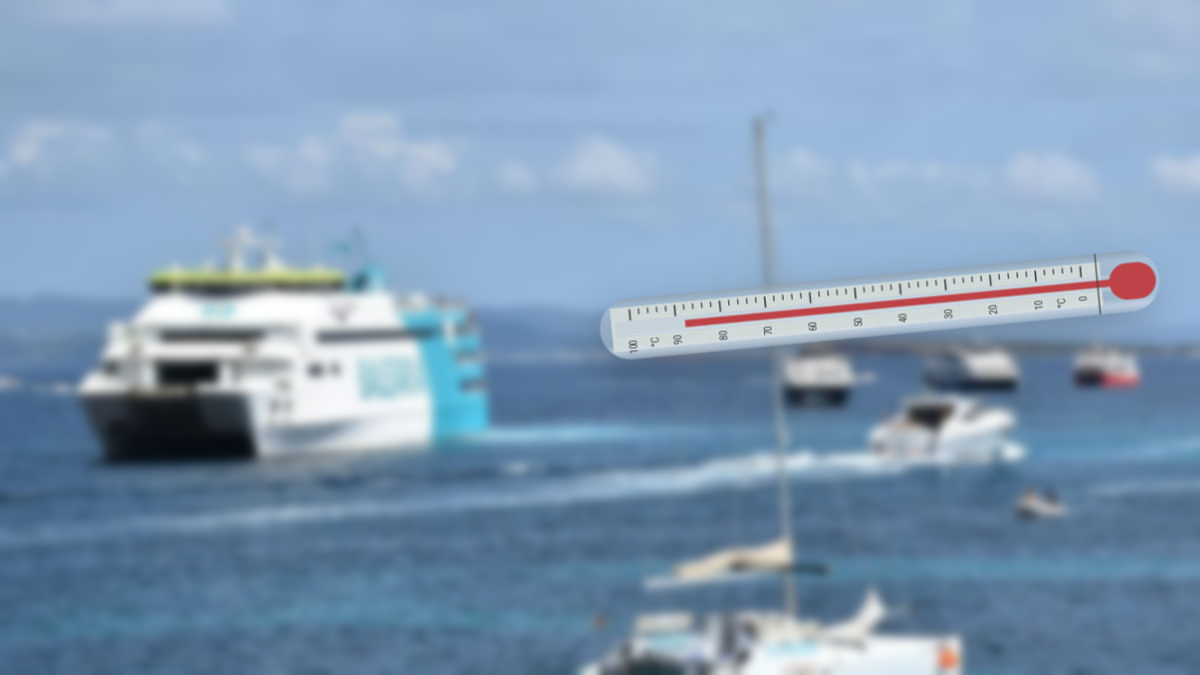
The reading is 88 °C
